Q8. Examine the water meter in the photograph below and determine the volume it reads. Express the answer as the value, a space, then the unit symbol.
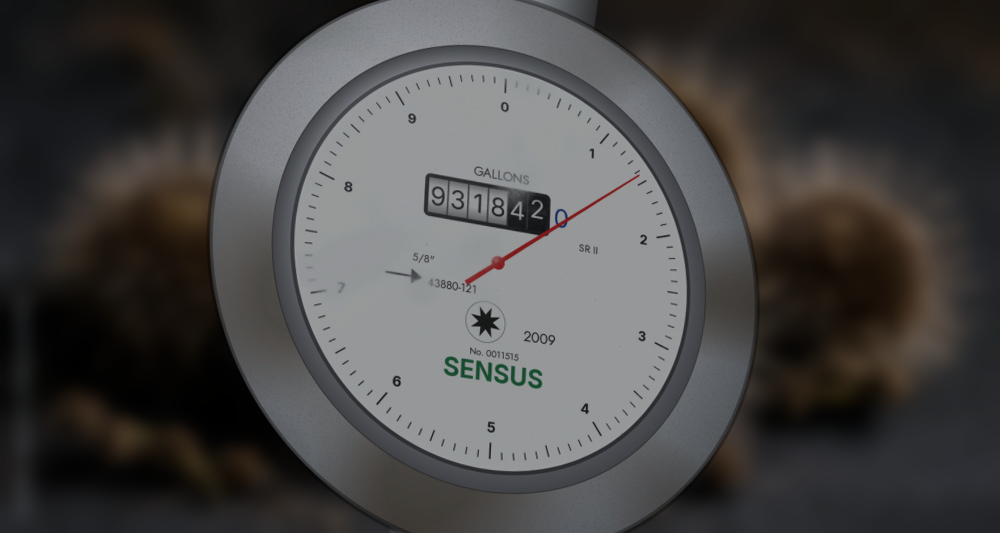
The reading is 9318421.4 gal
